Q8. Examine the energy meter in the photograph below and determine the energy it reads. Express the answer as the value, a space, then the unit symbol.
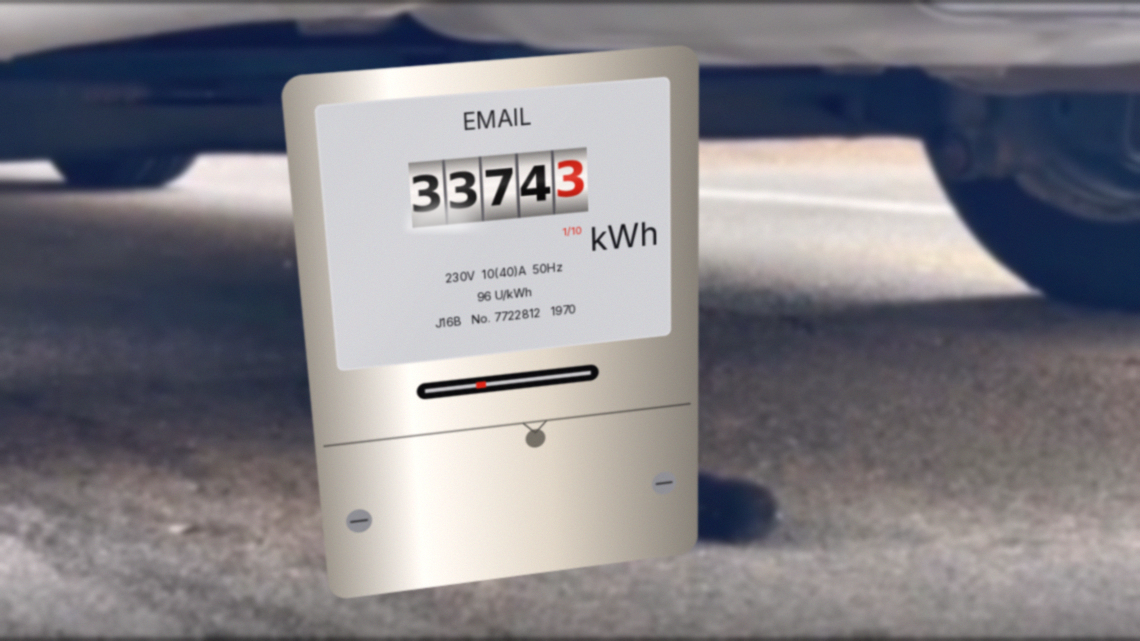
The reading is 3374.3 kWh
